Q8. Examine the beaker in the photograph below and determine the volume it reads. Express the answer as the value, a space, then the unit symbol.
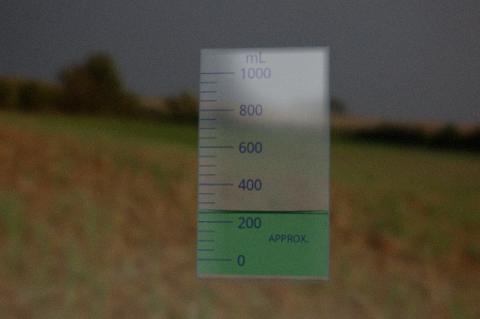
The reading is 250 mL
